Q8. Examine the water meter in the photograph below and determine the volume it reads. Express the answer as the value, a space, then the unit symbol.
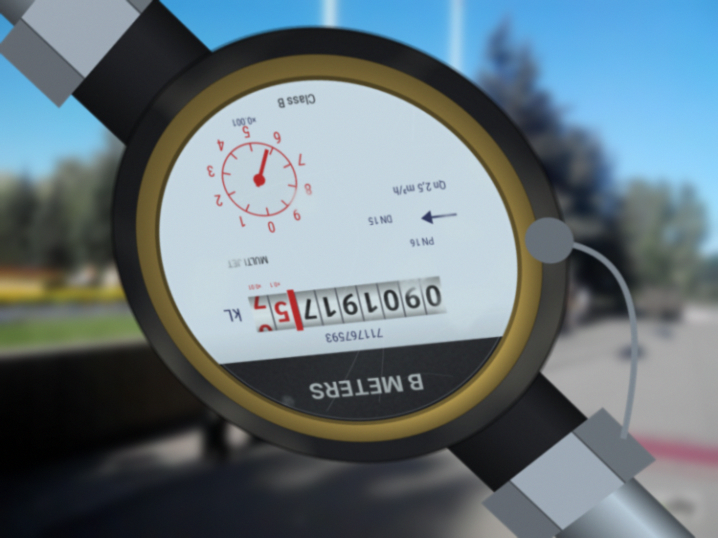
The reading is 901917.565 kL
